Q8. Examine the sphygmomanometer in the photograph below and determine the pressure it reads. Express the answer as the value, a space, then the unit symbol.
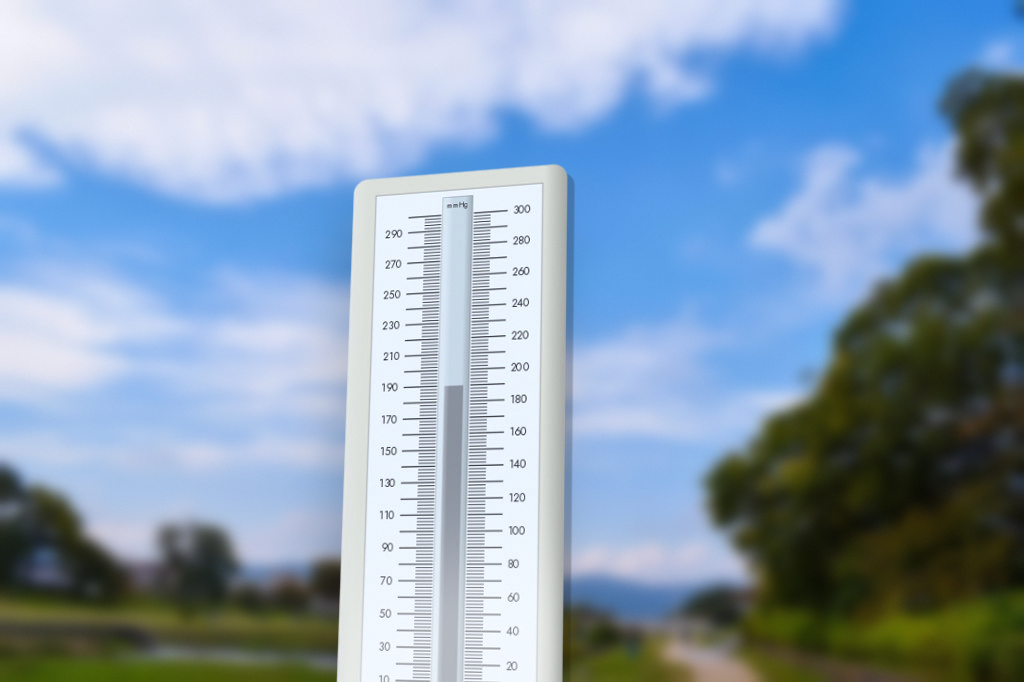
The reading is 190 mmHg
